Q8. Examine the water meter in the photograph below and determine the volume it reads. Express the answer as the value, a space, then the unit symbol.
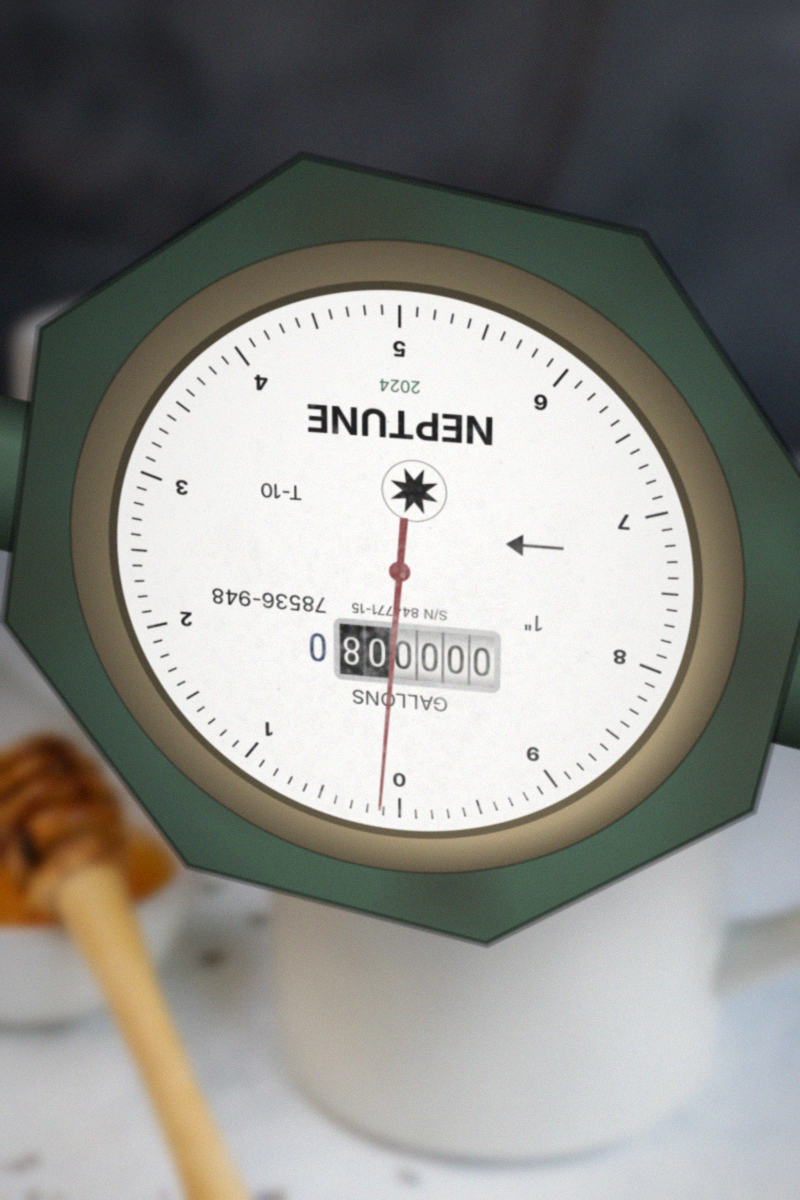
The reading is 80.1 gal
